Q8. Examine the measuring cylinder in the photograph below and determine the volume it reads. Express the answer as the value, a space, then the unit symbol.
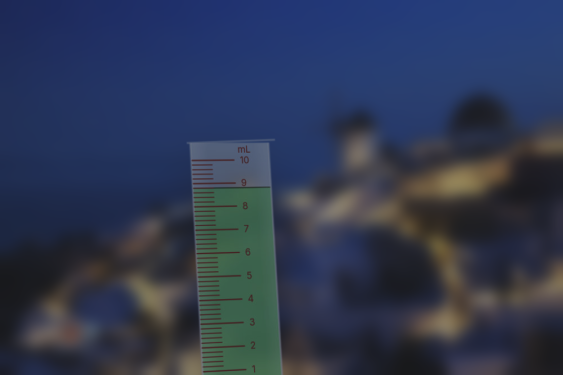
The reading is 8.8 mL
